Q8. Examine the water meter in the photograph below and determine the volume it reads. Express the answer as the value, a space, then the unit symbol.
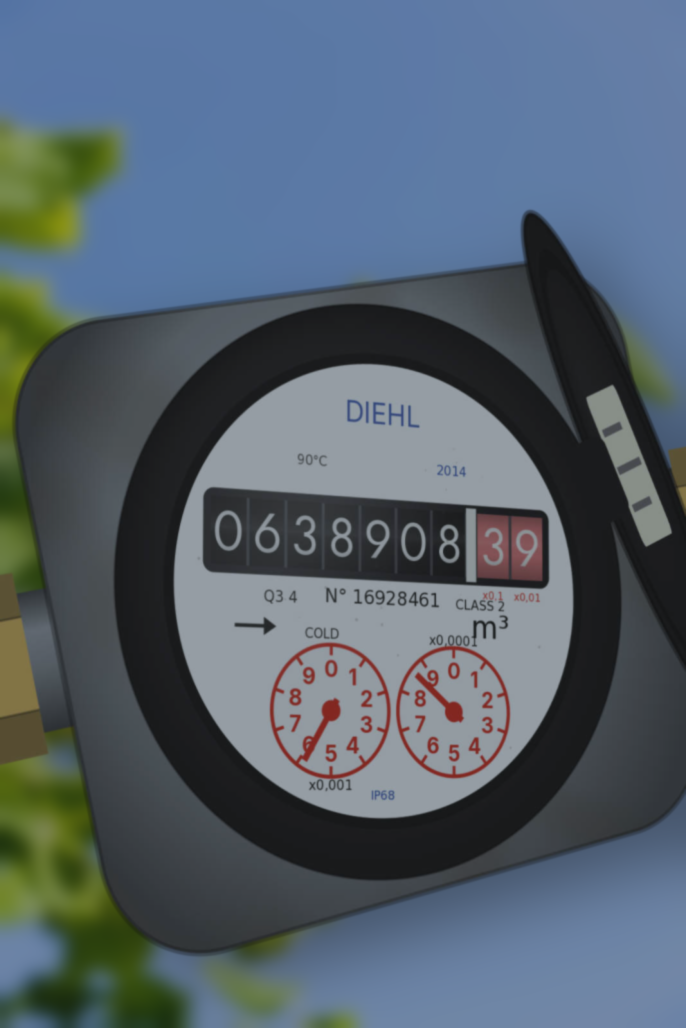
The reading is 638908.3958 m³
